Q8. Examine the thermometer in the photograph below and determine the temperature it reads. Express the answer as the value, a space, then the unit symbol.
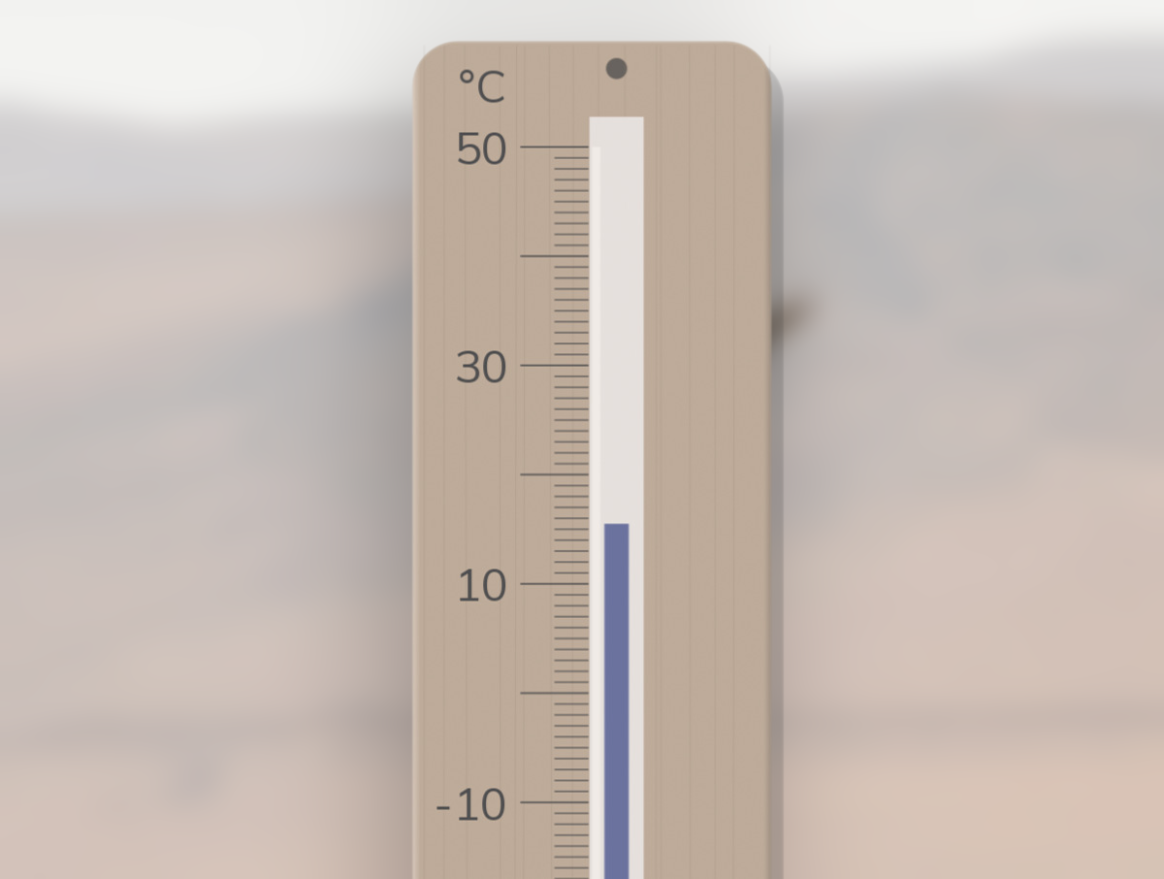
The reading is 15.5 °C
